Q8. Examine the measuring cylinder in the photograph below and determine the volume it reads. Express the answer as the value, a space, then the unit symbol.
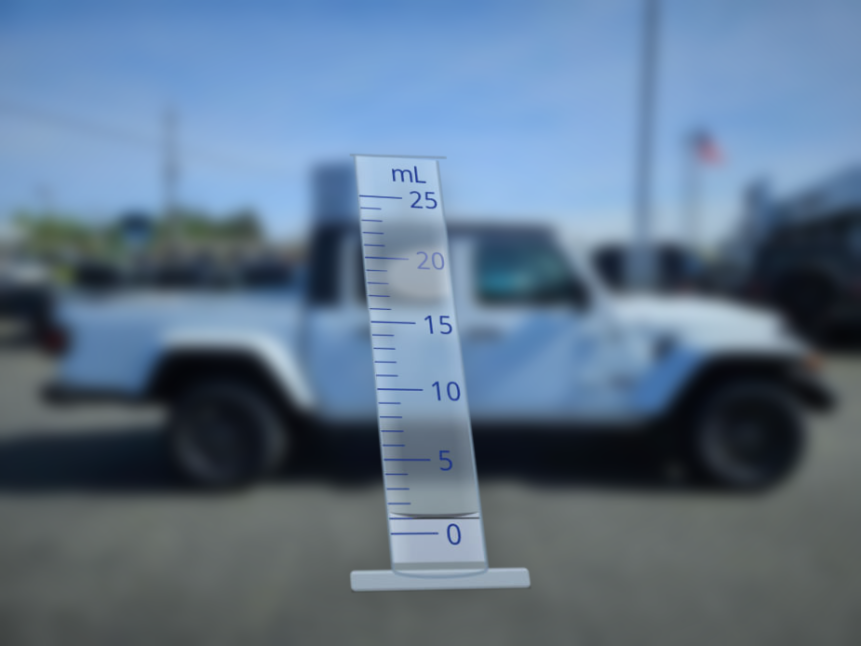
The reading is 1 mL
